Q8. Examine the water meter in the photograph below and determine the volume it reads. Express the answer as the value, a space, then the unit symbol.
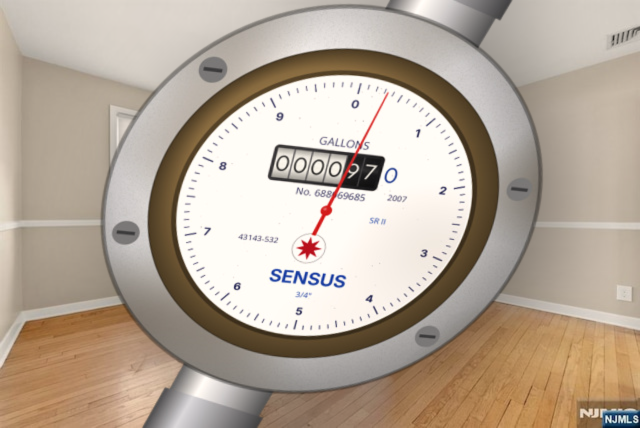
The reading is 970.3 gal
